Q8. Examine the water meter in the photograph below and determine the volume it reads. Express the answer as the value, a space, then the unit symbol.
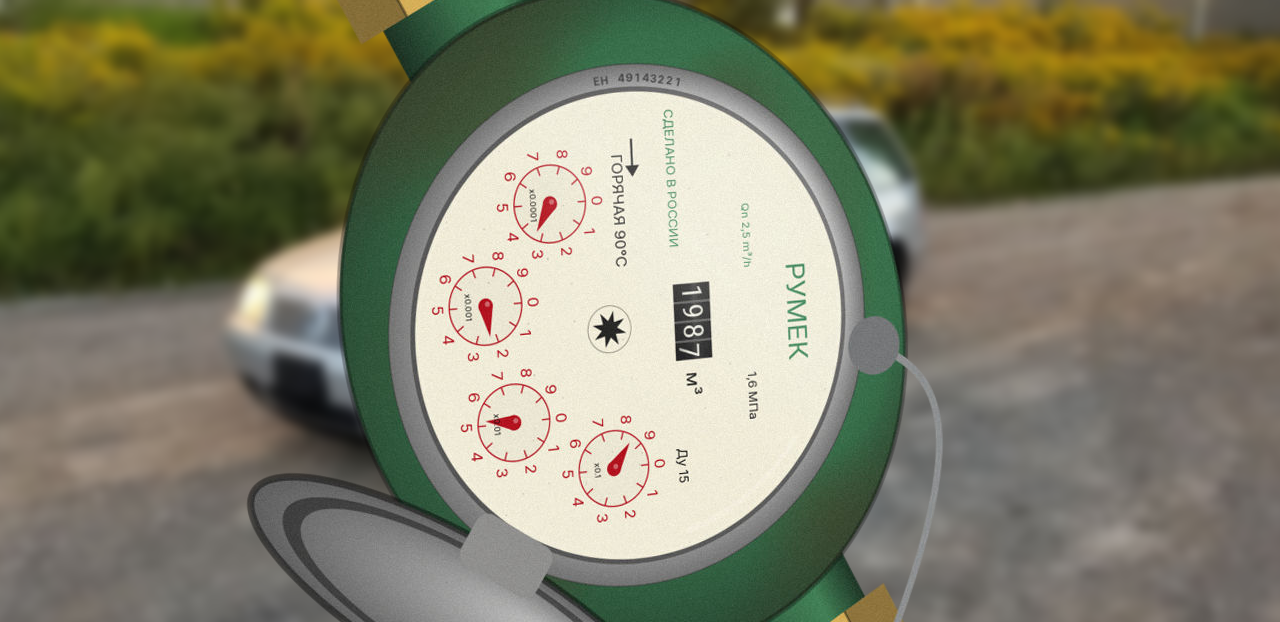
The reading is 1986.8523 m³
